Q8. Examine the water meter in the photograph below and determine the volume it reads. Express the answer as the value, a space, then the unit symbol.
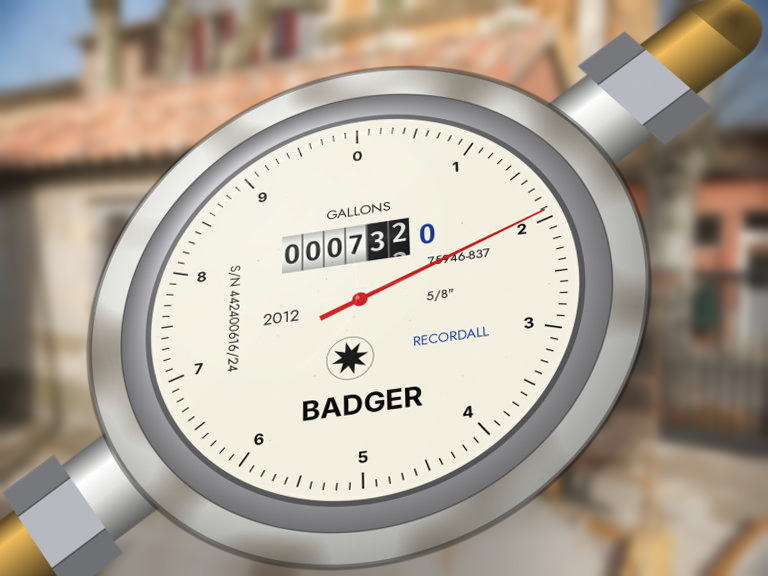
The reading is 7321.9 gal
